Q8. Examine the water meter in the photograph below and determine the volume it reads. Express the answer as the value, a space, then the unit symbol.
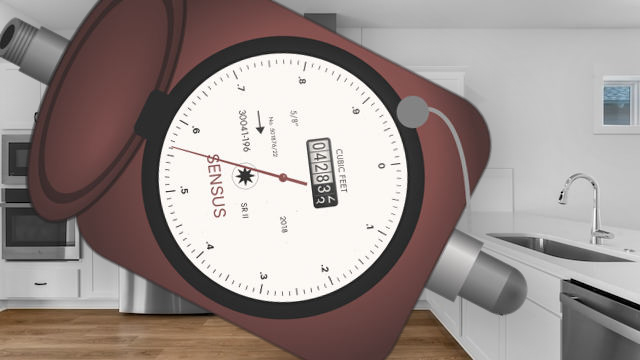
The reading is 42832.56 ft³
